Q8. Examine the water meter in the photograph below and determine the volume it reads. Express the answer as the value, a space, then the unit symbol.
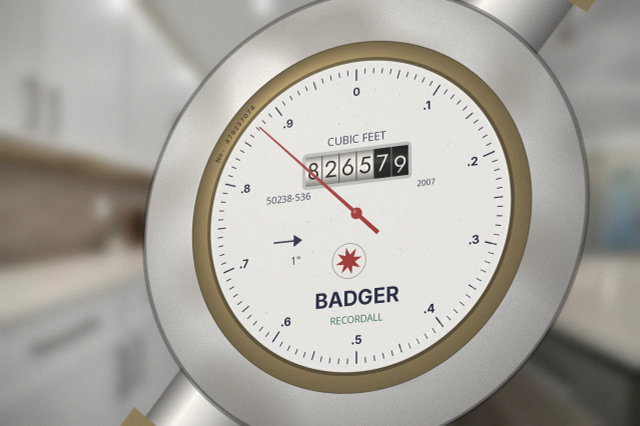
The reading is 826578.87 ft³
